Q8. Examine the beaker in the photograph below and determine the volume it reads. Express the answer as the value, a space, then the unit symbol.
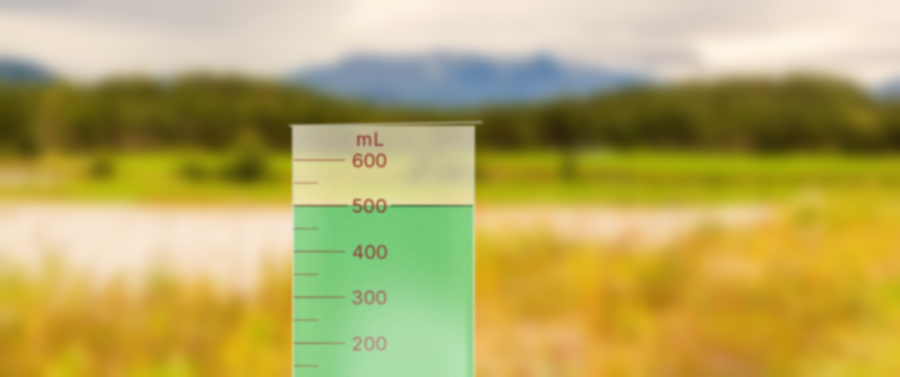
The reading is 500 mL
